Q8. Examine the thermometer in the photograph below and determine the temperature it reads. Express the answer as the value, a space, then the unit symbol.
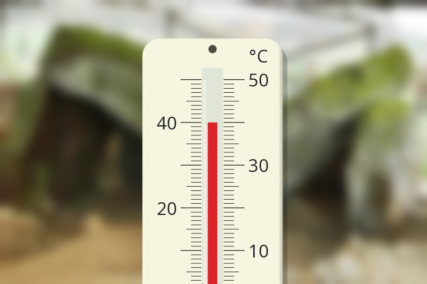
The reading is 40 °C
